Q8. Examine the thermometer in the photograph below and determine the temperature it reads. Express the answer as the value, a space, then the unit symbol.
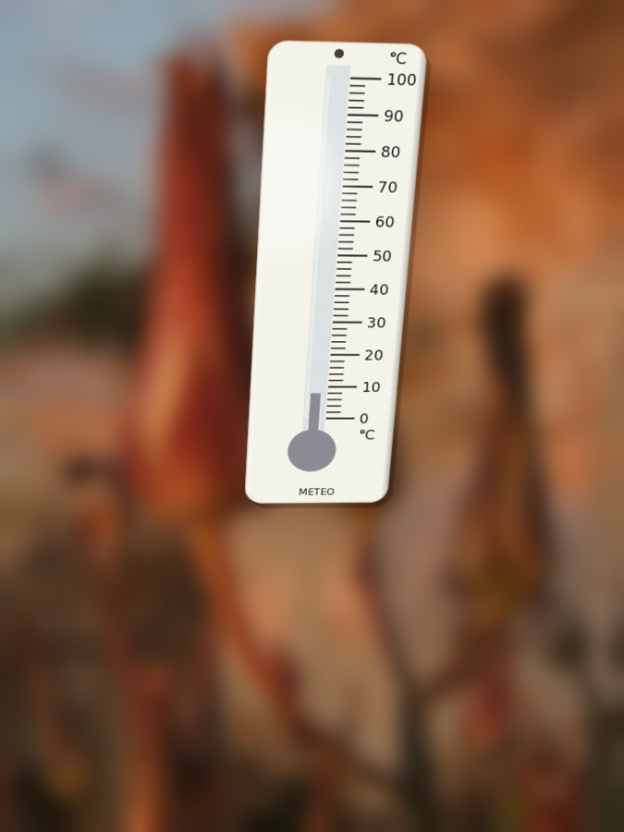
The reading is 8 °C
